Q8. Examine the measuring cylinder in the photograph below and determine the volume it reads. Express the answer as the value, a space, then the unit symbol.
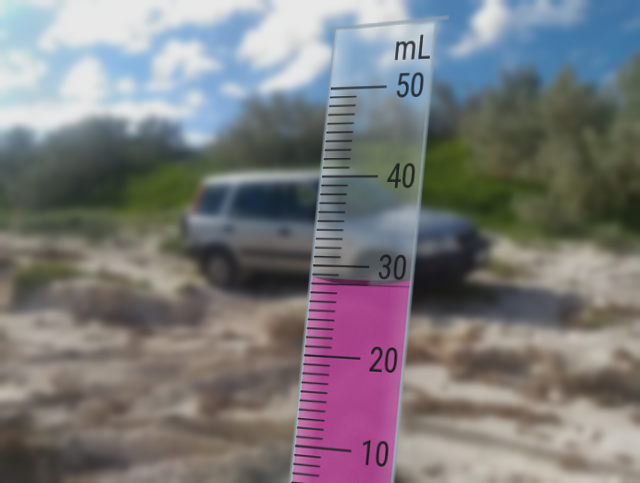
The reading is 28 mL
